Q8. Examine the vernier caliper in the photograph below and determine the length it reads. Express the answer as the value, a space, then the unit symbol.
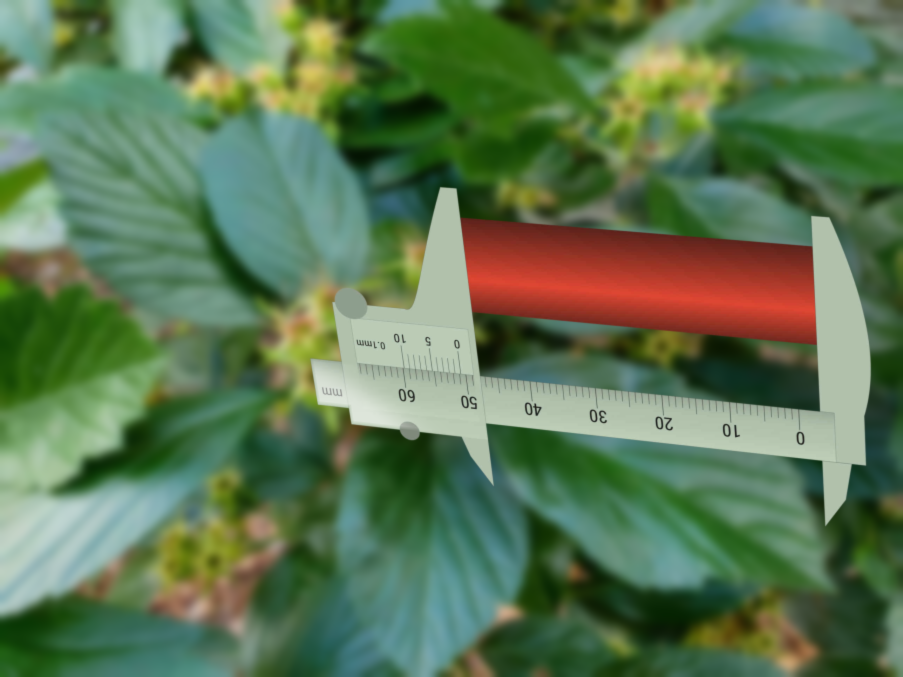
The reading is 50.8 mm
